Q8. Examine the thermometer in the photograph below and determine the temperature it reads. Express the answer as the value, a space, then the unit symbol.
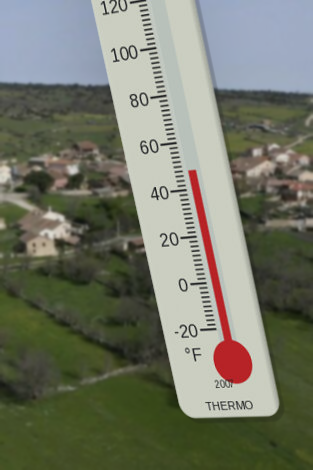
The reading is 48 °F
